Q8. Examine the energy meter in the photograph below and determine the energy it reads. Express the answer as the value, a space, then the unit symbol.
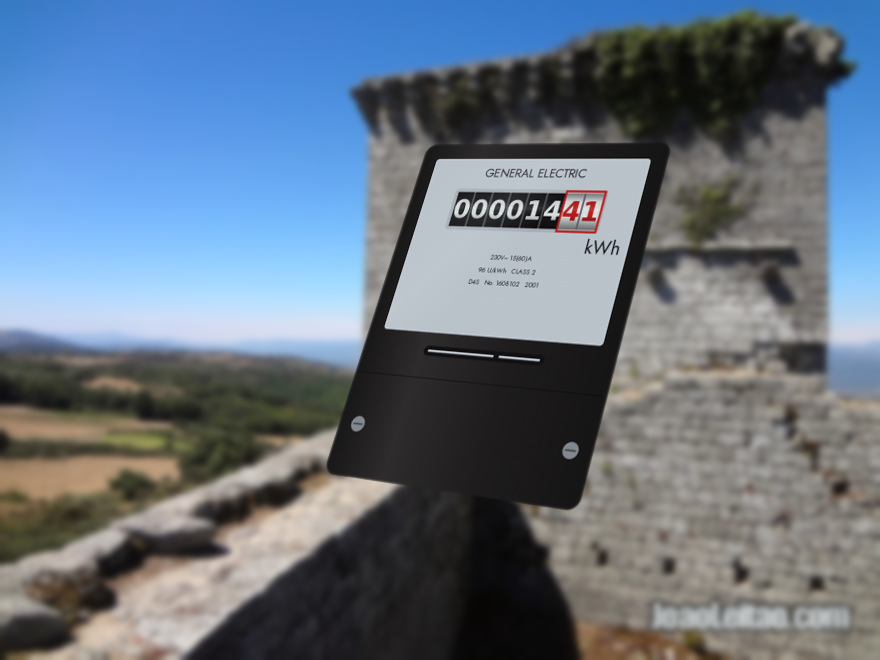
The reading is 14.41 kWh
